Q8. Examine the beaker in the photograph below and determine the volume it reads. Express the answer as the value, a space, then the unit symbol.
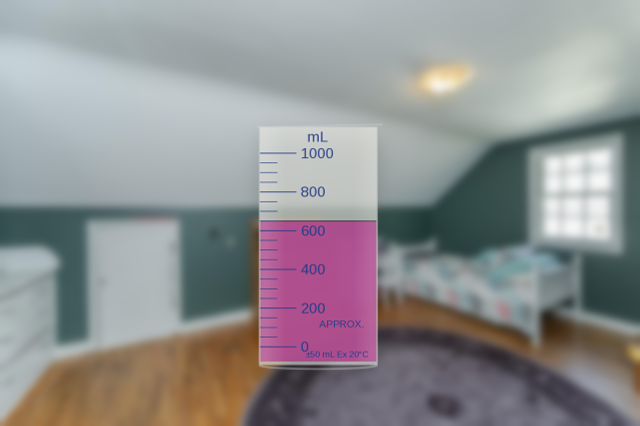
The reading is 650 mL
